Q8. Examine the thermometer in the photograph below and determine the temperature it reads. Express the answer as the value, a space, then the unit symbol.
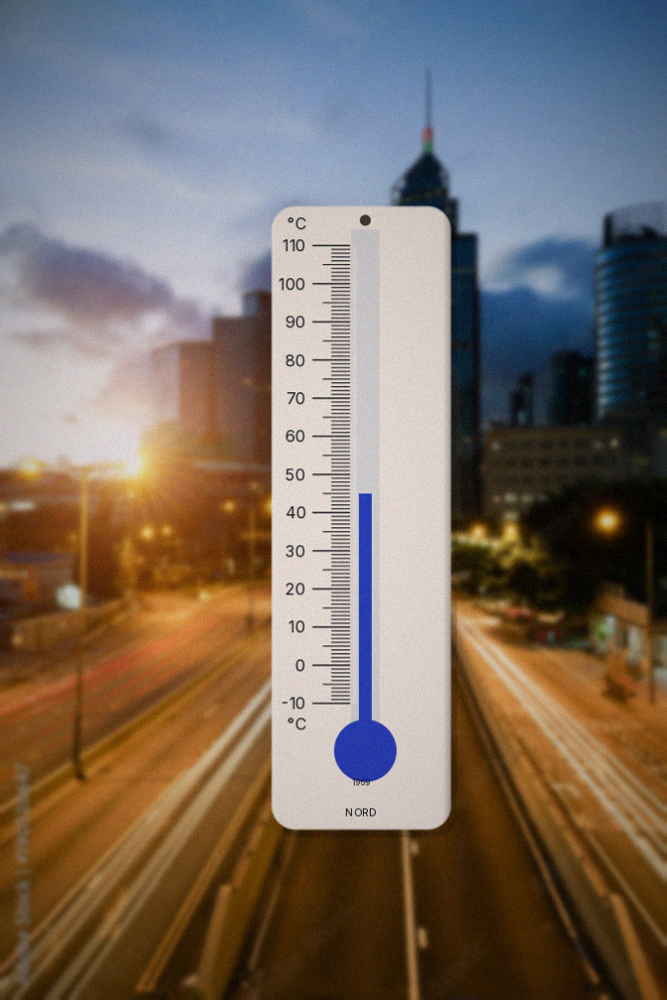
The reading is 45 °C
